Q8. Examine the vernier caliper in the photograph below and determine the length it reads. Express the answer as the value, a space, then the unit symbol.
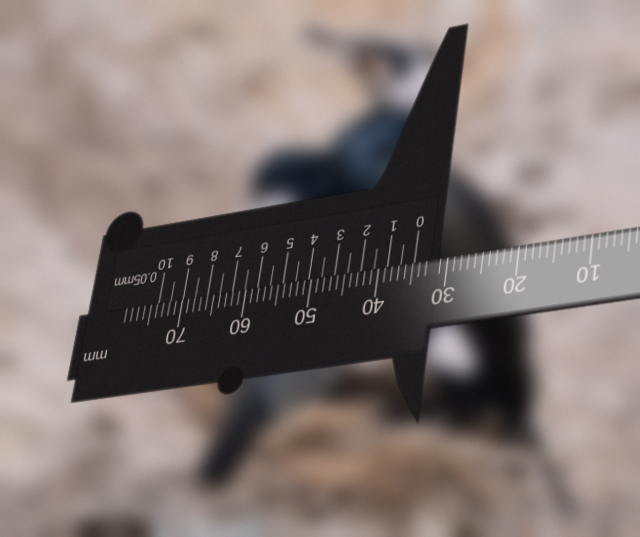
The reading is 34.8 mm
